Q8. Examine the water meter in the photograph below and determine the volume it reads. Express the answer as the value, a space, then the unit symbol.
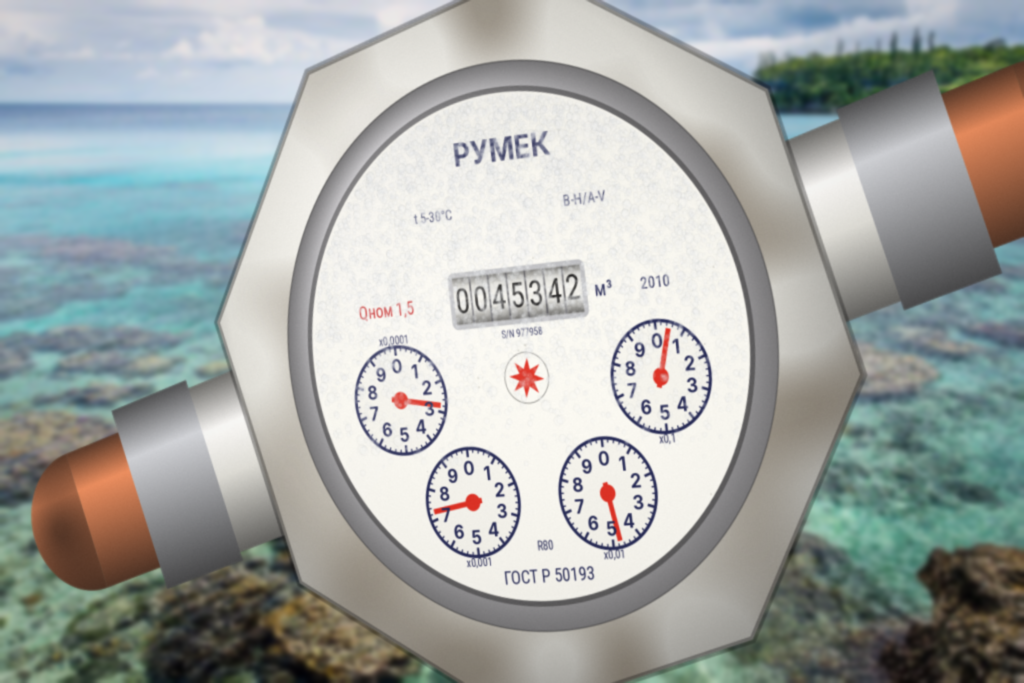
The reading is 45342.0472 m³
